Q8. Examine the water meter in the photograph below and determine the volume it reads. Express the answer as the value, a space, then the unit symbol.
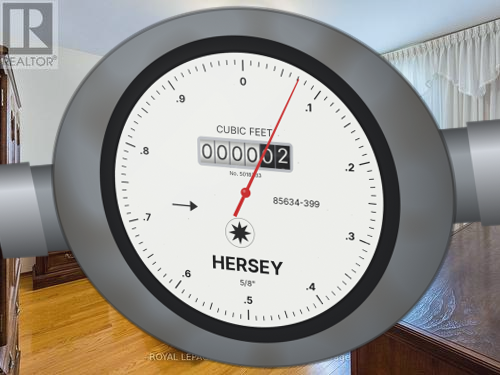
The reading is 2.07 ft³
